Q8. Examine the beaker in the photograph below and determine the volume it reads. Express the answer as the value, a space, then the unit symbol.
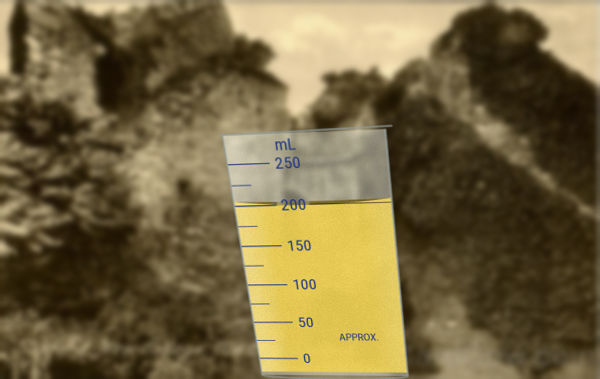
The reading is 200 mL
